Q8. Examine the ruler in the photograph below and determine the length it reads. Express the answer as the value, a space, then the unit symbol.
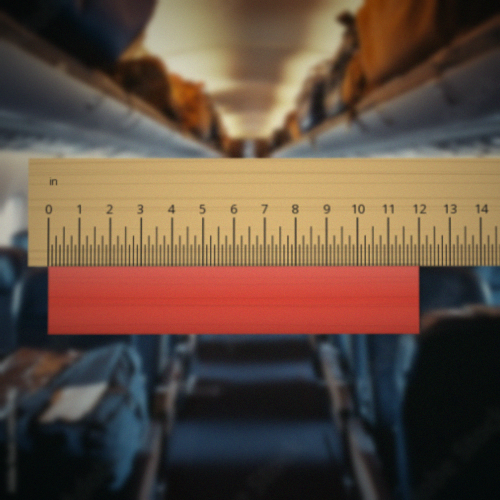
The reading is 12 in
